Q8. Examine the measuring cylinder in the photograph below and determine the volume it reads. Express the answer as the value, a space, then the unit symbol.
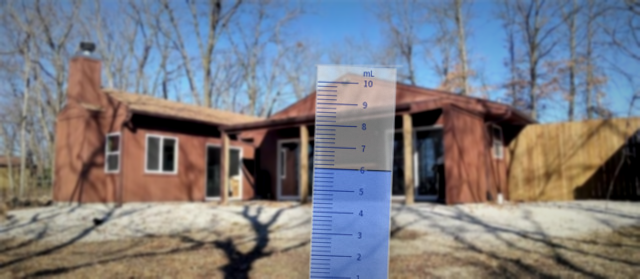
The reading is 6 mL
